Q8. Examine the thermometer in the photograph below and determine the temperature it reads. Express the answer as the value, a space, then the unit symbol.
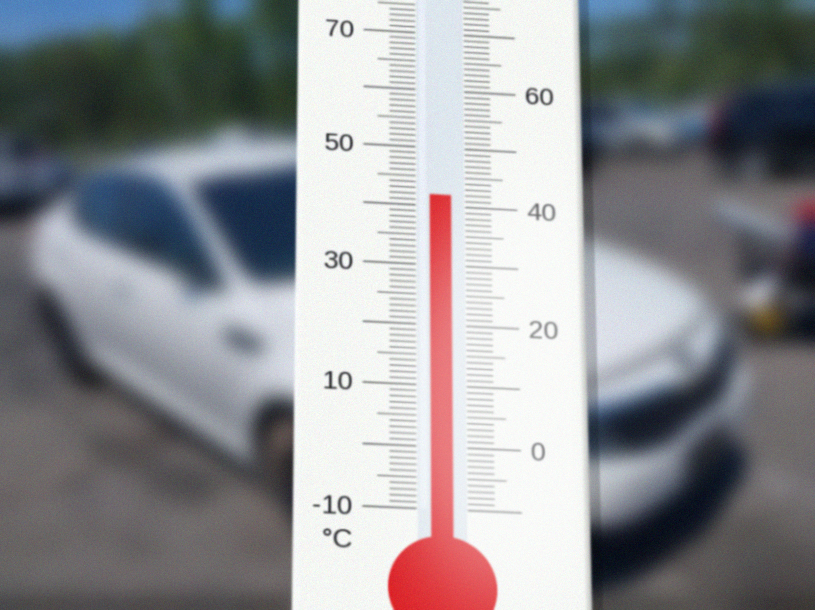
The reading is 42 °C
